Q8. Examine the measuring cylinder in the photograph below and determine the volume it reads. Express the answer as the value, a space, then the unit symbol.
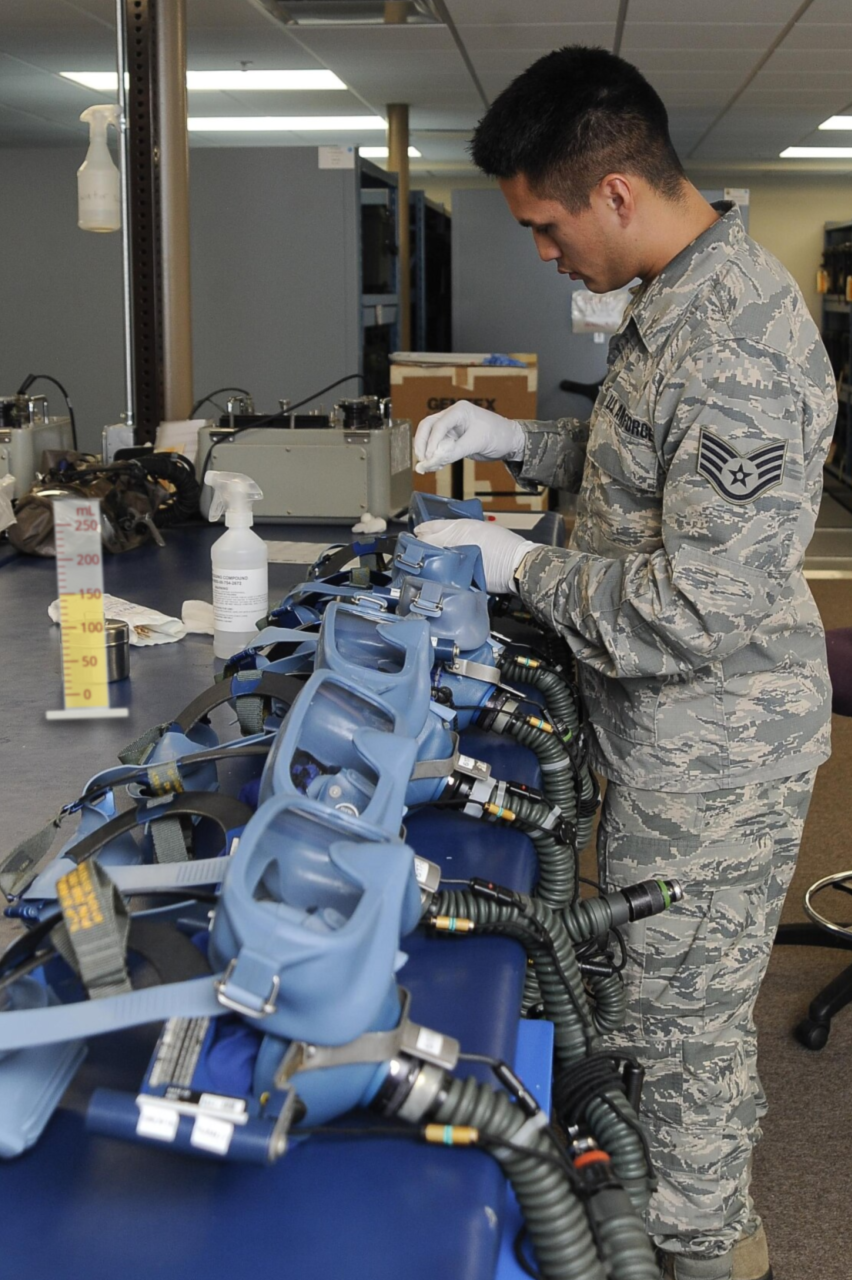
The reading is 150 mL
